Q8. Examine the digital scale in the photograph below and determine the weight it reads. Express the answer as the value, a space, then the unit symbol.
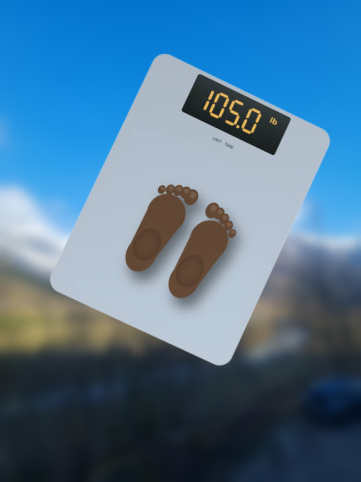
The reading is 105.0 lb
